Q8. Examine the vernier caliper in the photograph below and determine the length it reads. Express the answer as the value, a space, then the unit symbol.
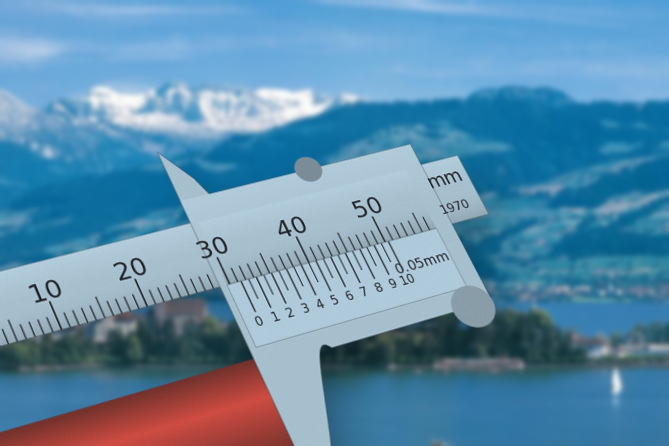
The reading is 31.4 mm
